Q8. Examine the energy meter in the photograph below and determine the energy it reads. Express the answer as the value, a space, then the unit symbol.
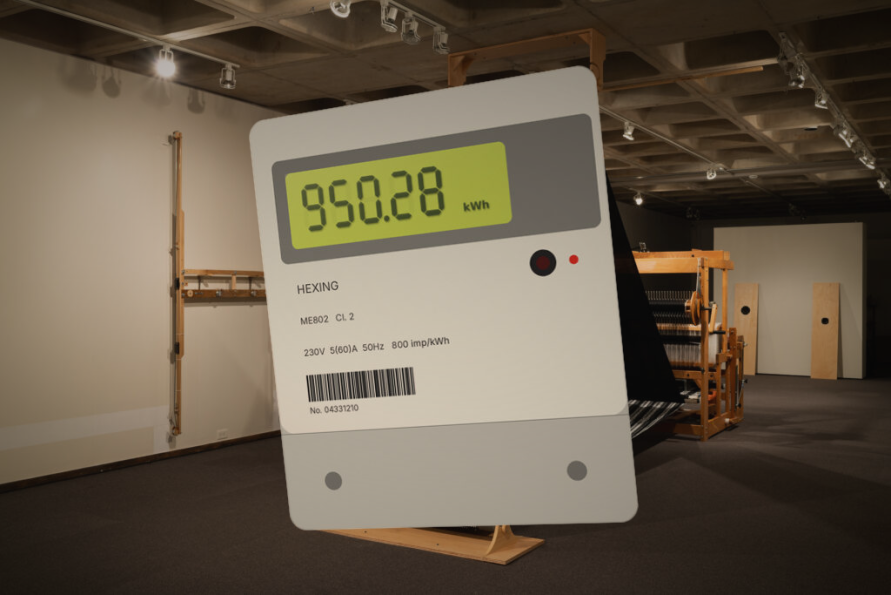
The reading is 950.28 kWh
